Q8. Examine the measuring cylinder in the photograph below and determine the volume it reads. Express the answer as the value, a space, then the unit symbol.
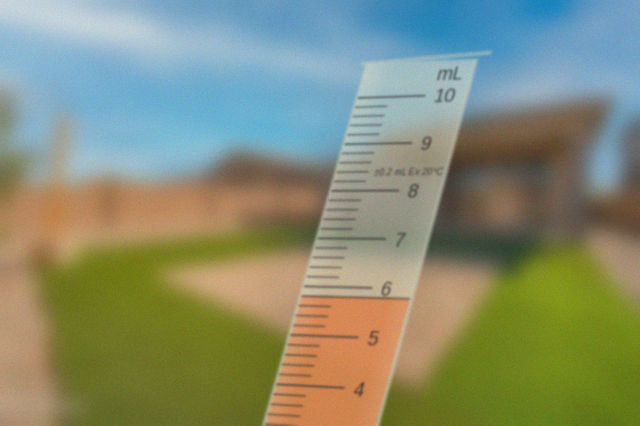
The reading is 5.8 mL
